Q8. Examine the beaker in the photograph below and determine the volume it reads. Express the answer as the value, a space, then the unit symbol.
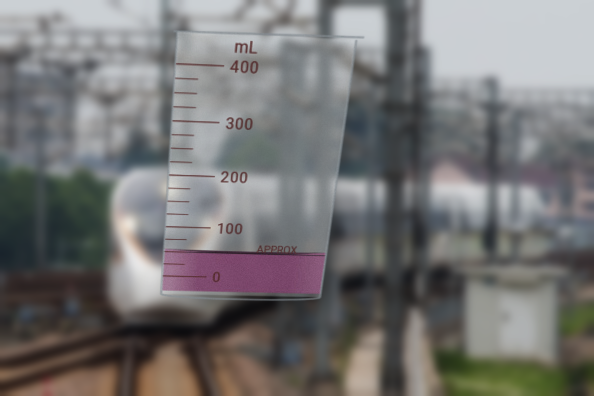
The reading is 50 mL
